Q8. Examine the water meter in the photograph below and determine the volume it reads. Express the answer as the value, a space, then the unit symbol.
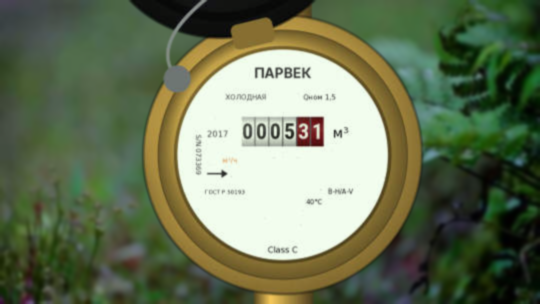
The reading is 5.31 m³
